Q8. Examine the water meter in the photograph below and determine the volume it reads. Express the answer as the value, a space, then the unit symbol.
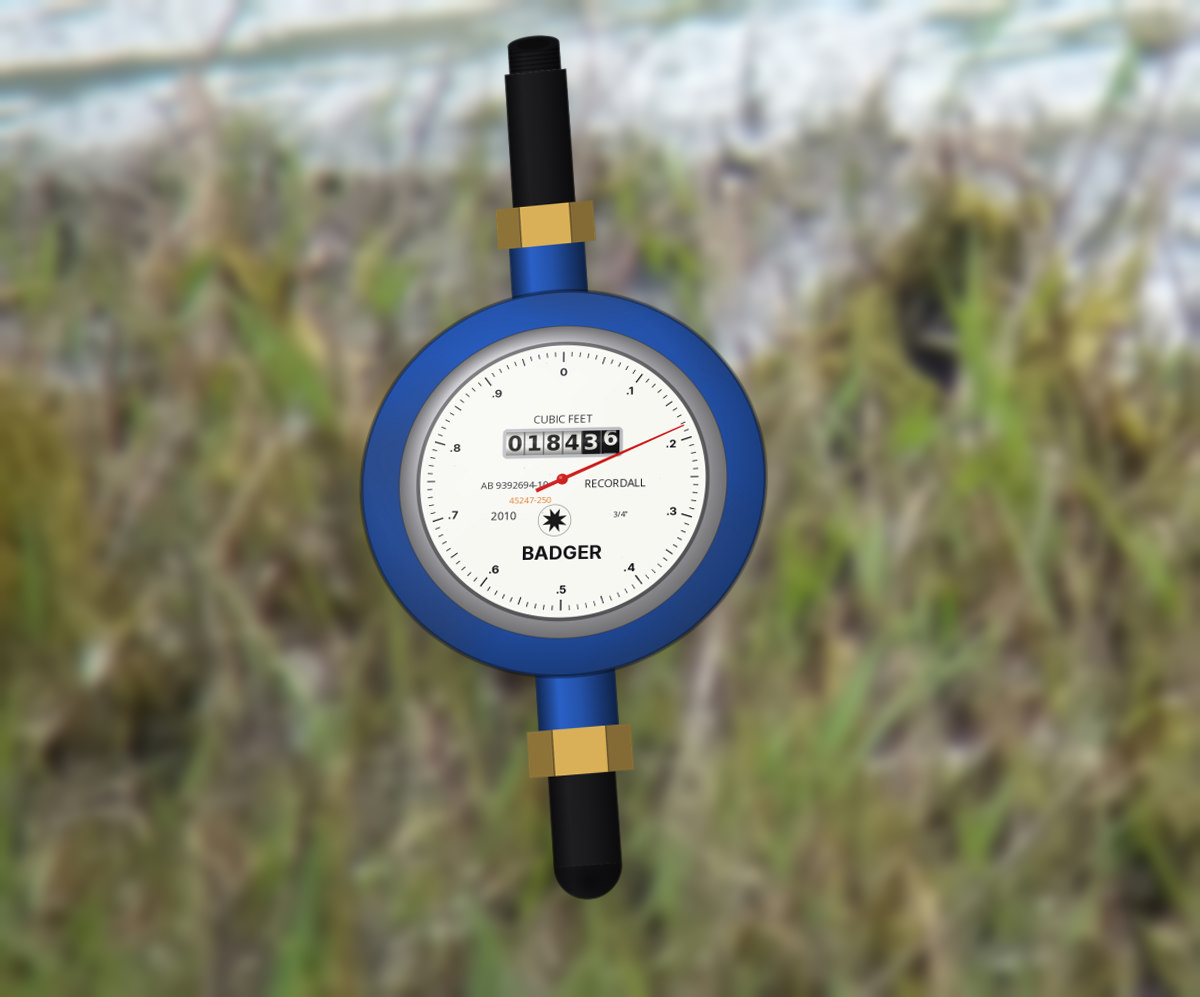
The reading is 18436.18 ft³
